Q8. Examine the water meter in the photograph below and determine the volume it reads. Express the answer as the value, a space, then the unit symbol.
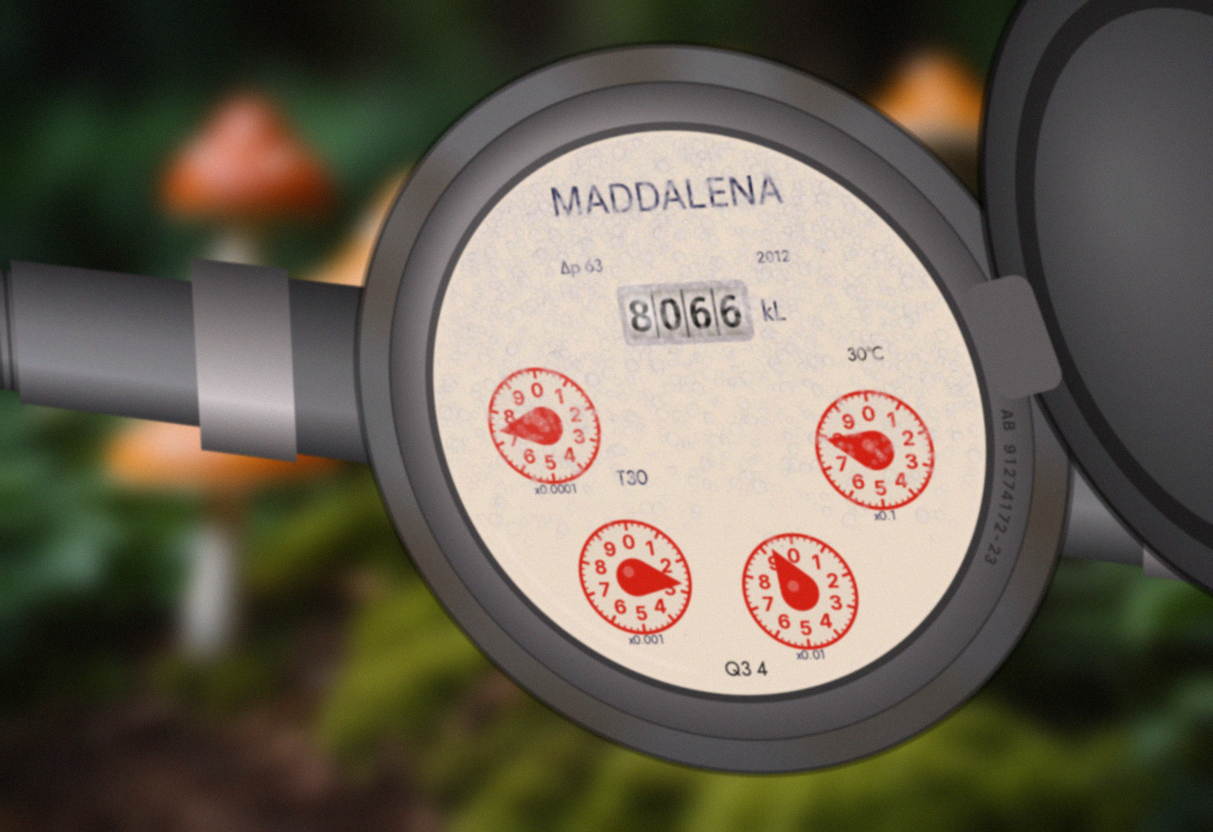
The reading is 8066.7927 kL
